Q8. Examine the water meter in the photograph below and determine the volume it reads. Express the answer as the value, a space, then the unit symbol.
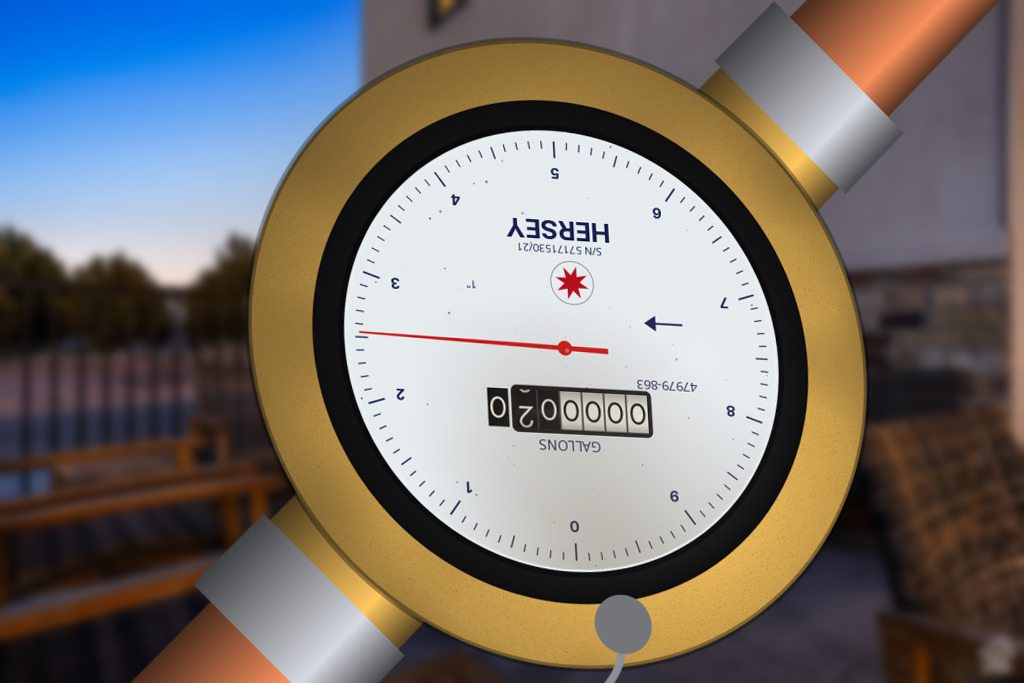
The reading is 22.5 gal
